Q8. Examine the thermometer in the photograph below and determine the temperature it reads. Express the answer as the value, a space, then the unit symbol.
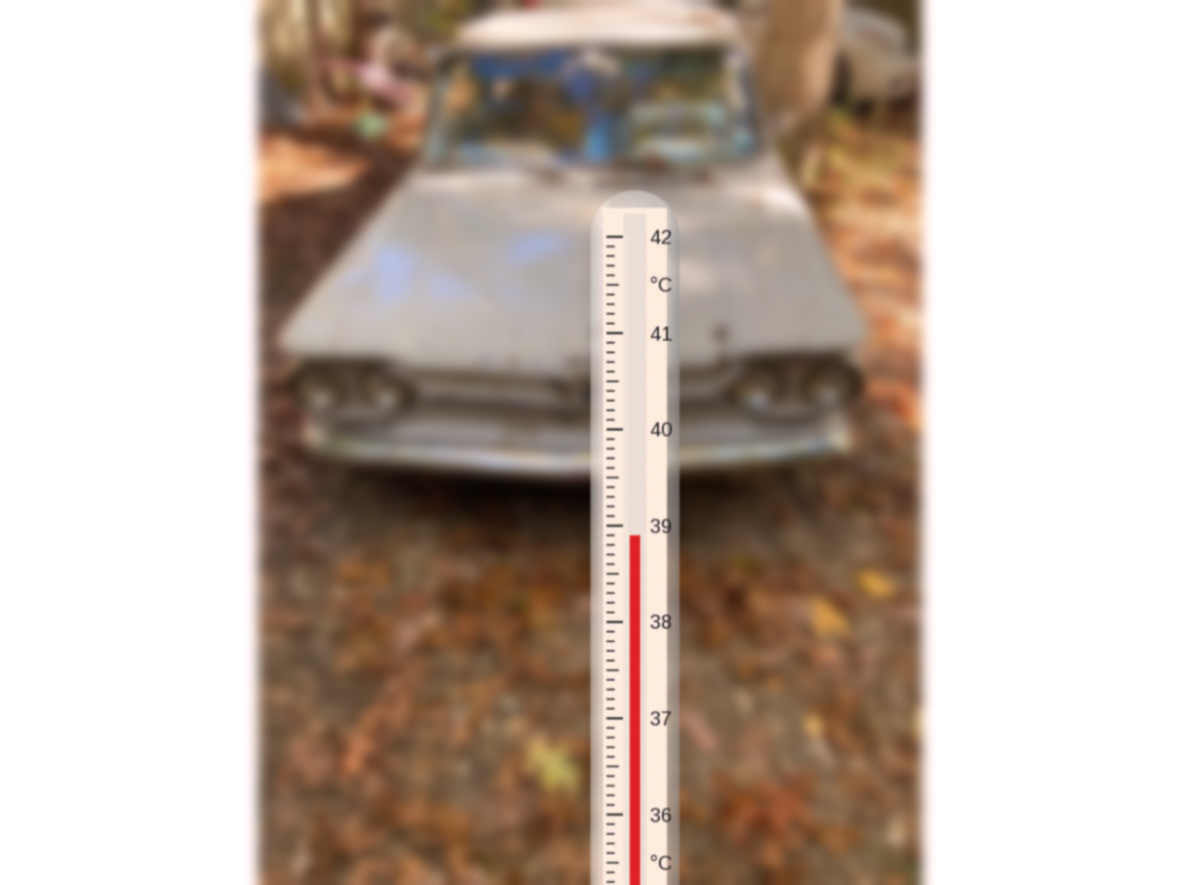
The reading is 38.9 °C
